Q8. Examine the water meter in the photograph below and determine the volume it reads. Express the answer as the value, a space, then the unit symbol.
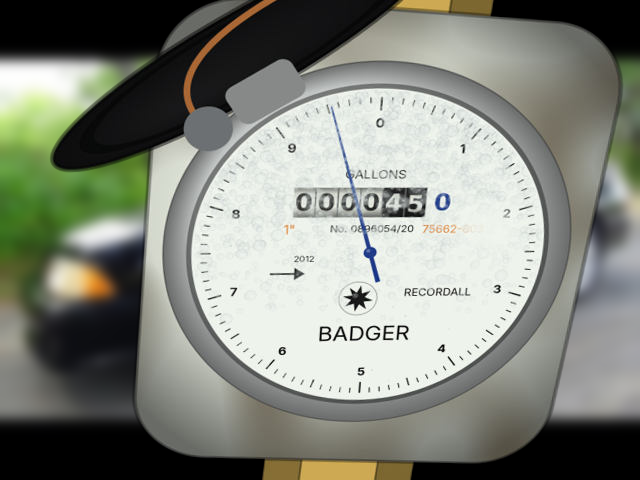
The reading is 449.5 gal
